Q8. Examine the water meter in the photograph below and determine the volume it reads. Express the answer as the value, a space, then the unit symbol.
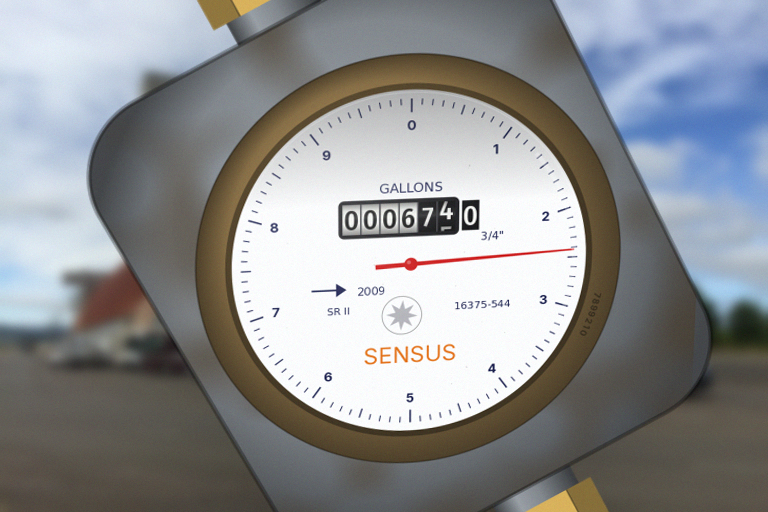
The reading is 6742.4 gal
